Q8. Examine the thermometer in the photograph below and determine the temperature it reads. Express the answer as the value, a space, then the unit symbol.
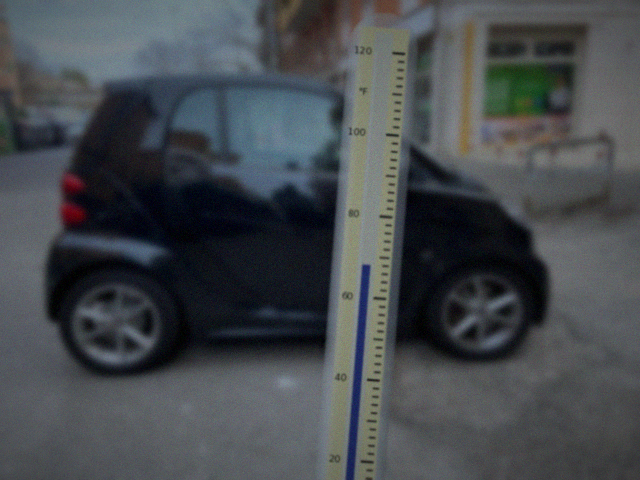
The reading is 68 °F
